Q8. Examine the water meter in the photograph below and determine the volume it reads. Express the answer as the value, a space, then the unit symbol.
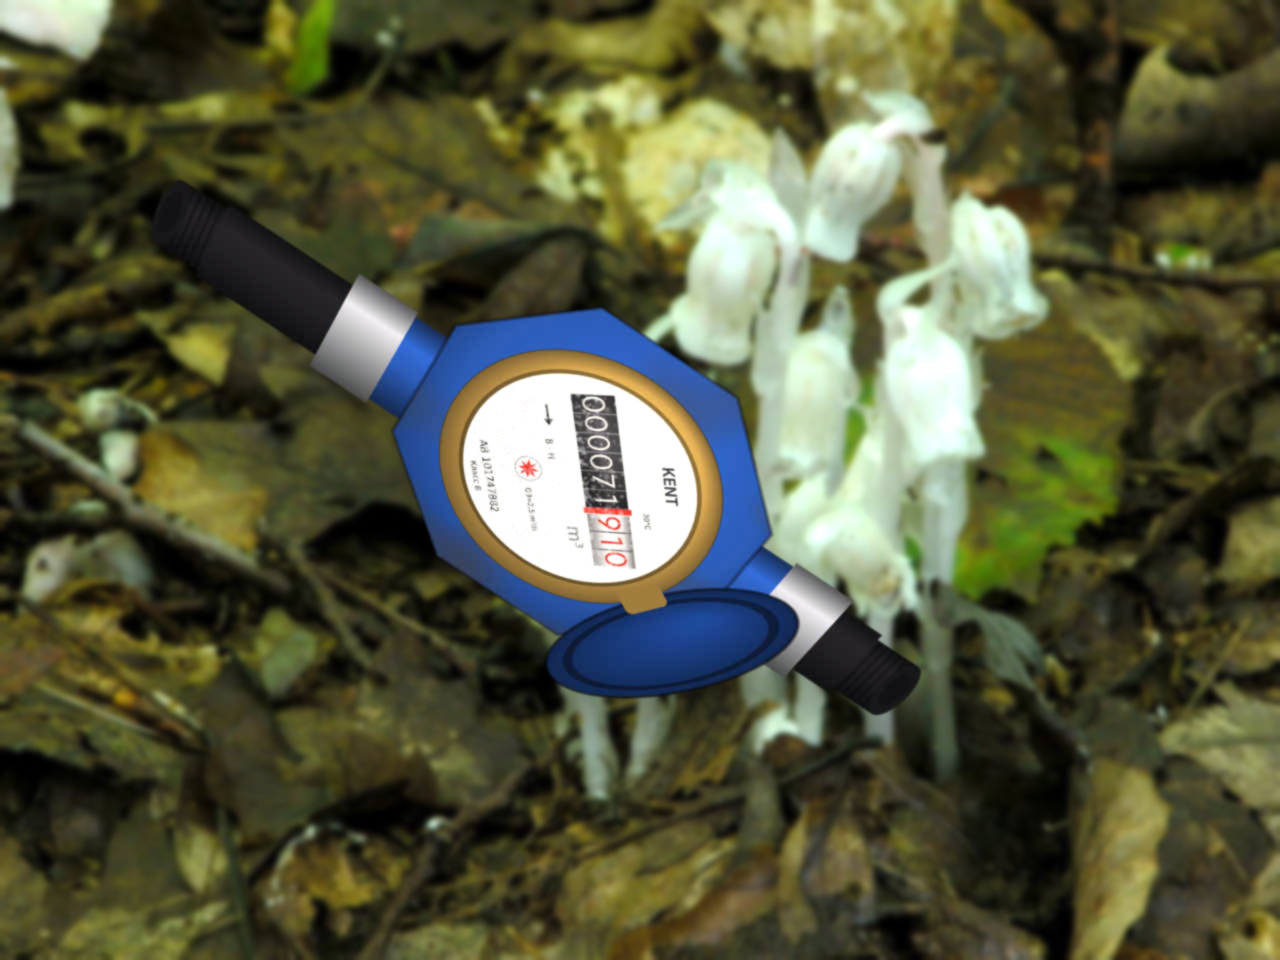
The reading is 71.910 m³
